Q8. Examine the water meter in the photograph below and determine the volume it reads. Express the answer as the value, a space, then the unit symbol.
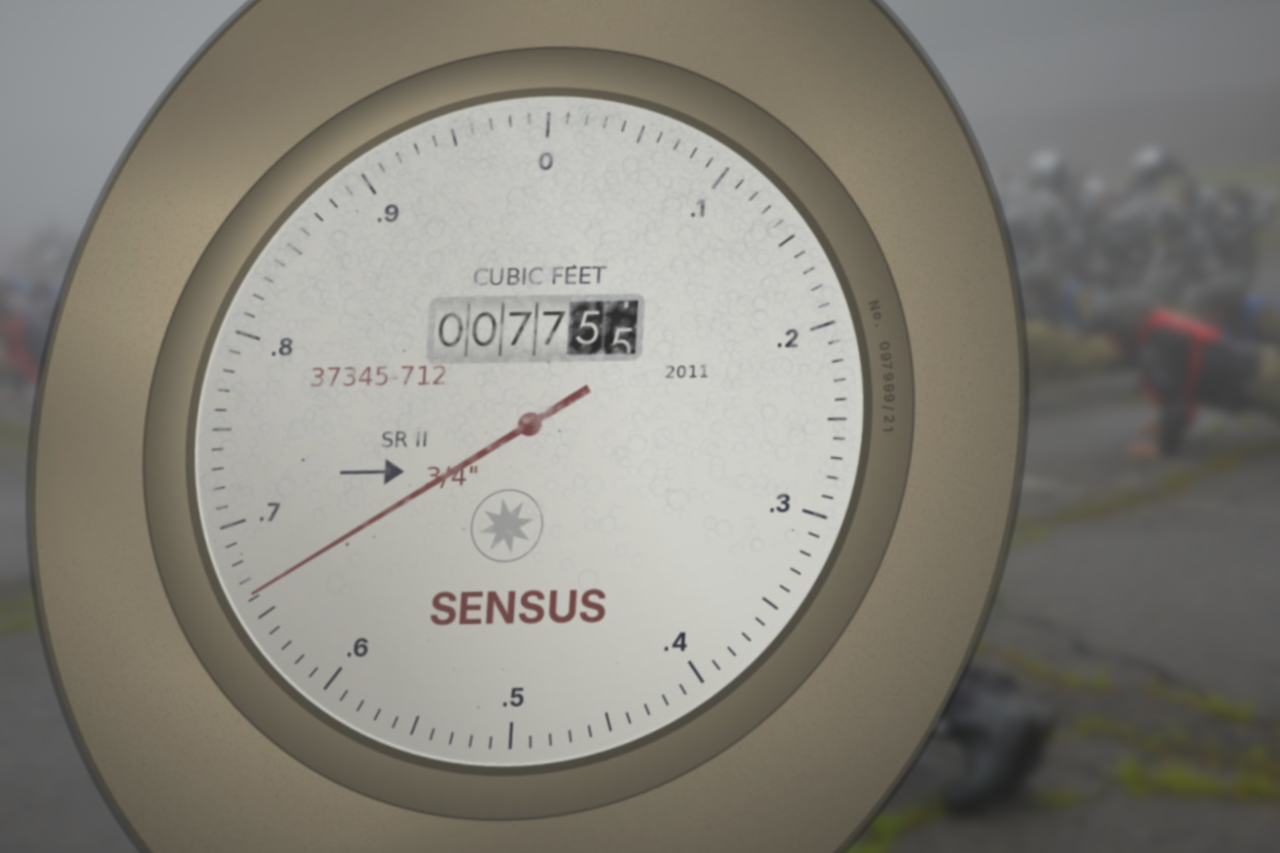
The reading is 7754.66 ft³
